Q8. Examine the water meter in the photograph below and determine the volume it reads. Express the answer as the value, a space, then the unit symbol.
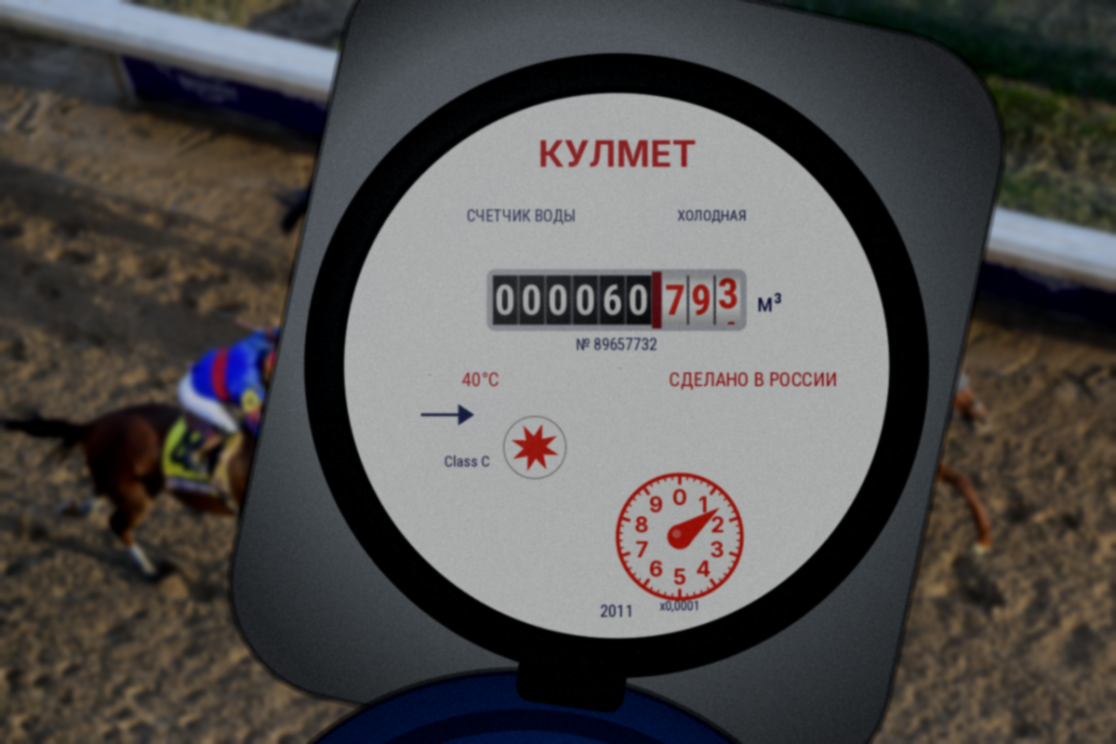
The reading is 60.7931 m³
